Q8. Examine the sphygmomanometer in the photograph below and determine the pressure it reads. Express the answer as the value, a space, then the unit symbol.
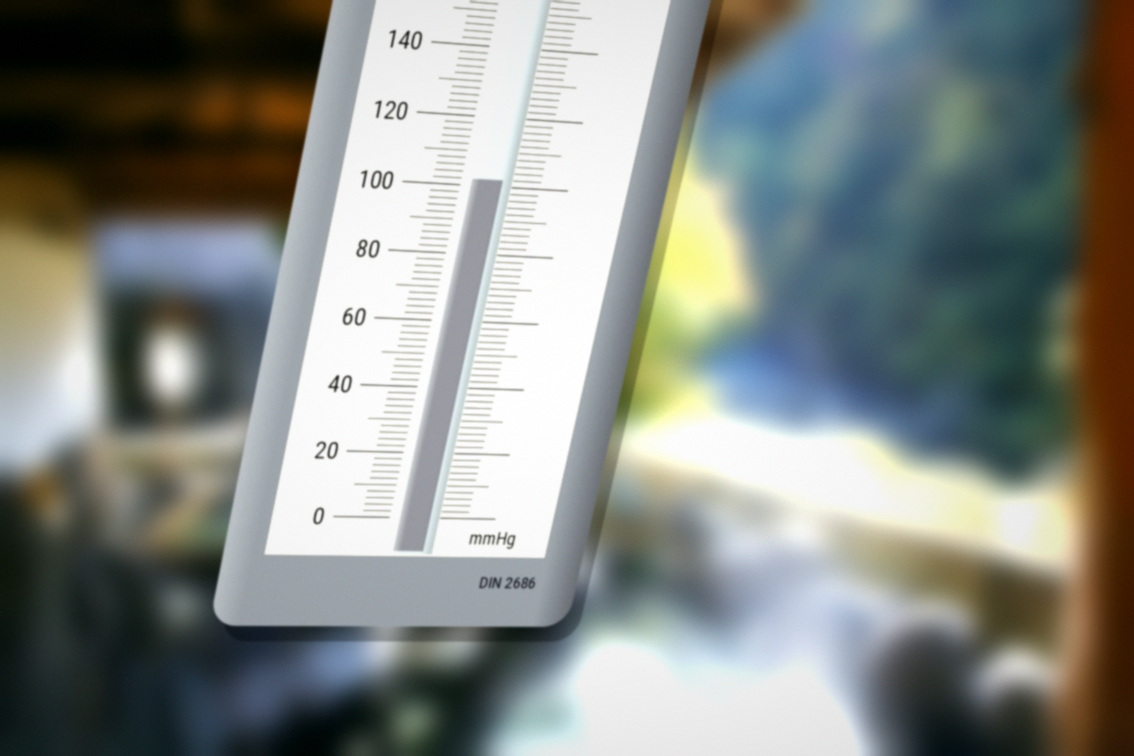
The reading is 102 mmHg
